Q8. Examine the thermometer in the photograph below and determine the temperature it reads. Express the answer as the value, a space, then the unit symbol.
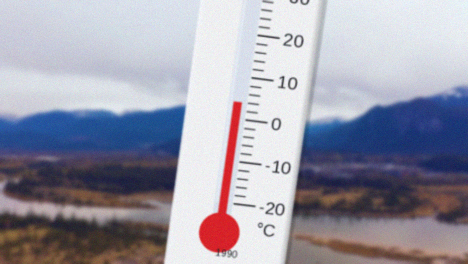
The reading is 4 °C
